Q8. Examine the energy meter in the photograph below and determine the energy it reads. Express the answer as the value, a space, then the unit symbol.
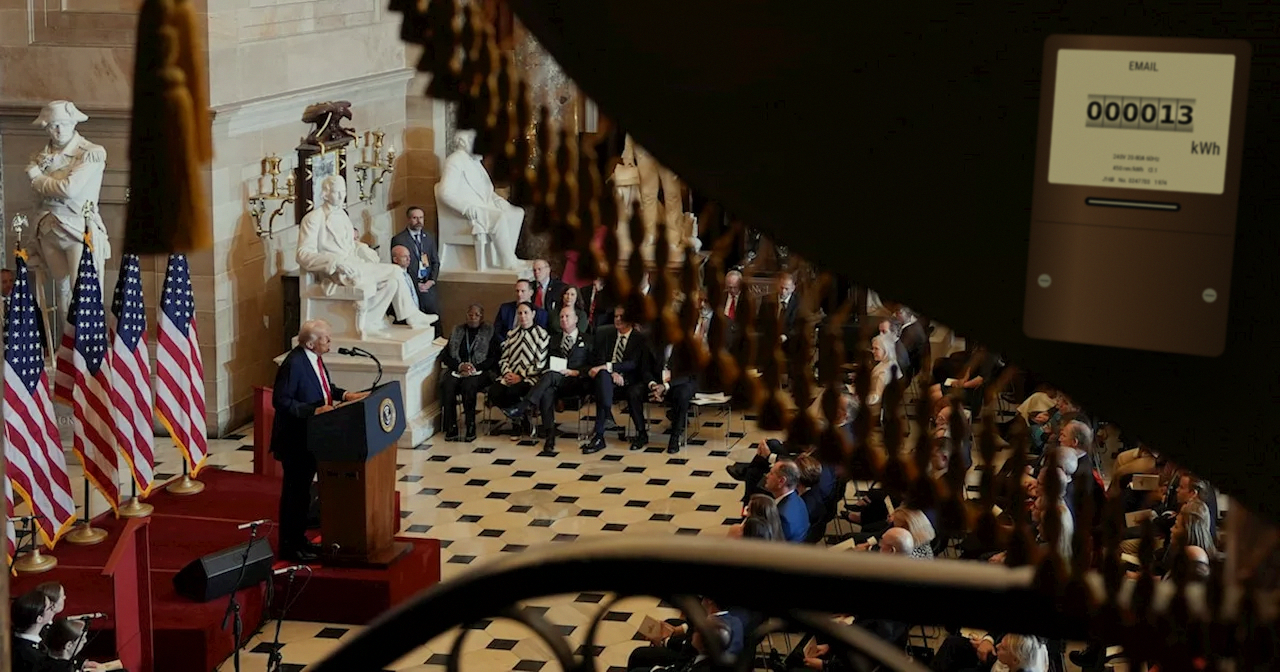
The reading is 13 kWh
